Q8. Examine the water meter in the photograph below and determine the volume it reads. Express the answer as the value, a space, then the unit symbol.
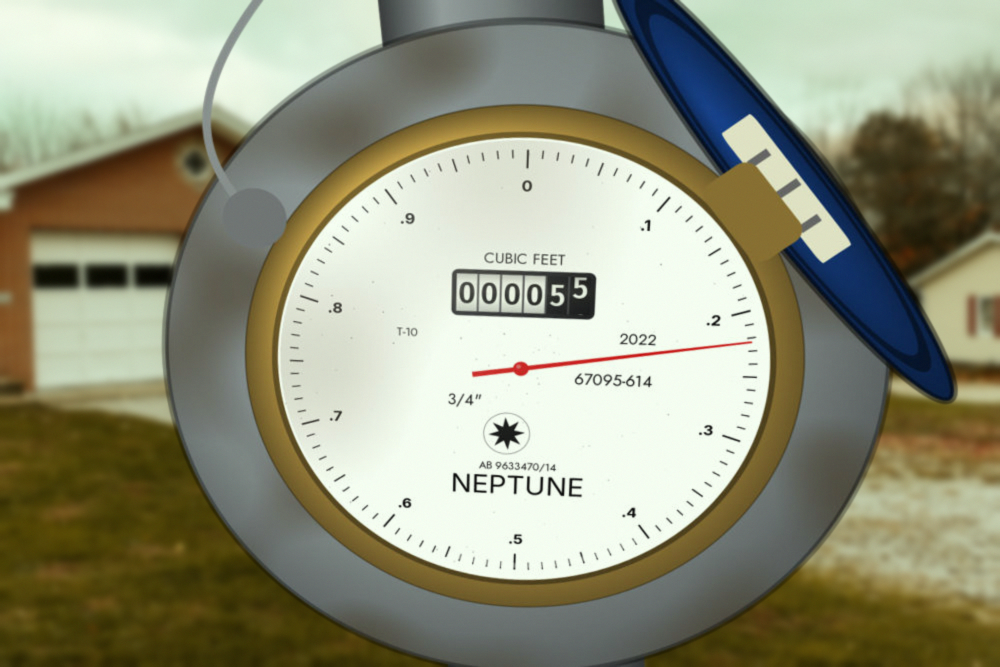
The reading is 55.22 ft³
